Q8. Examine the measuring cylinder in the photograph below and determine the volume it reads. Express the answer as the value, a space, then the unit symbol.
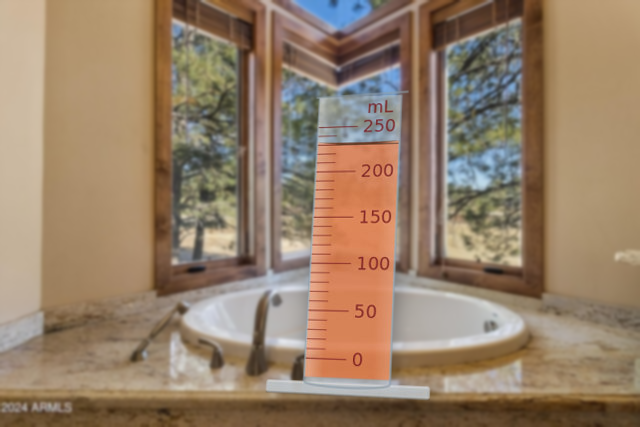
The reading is 230 mL
